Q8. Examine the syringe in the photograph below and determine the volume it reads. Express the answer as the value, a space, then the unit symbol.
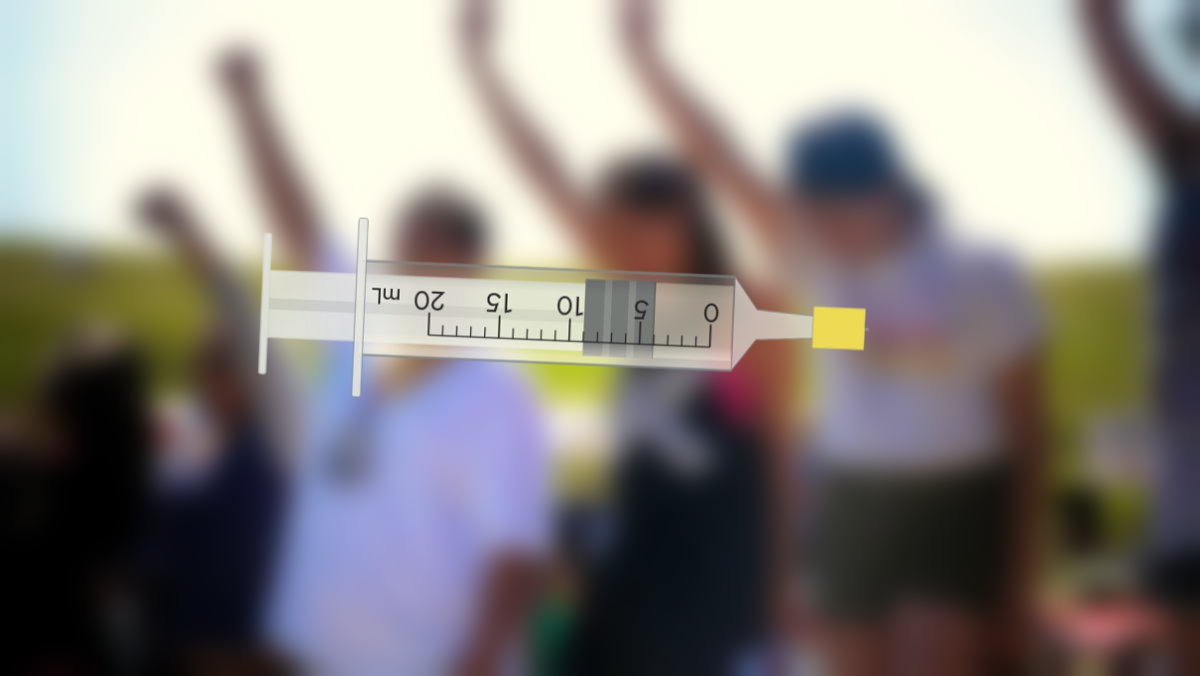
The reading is 4 mL
